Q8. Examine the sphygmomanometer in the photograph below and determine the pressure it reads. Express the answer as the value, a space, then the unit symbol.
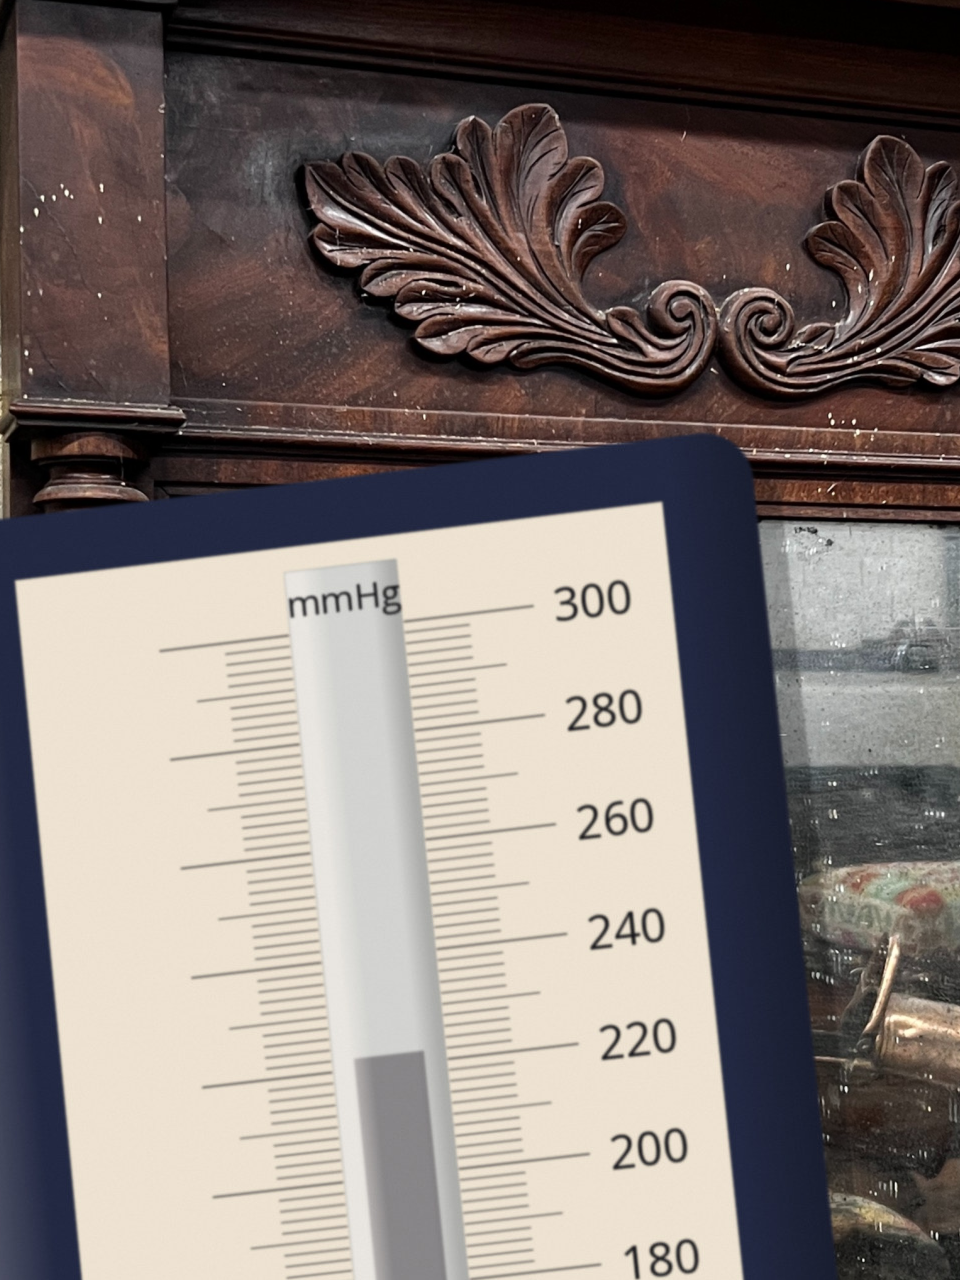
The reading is 222 mmHg
